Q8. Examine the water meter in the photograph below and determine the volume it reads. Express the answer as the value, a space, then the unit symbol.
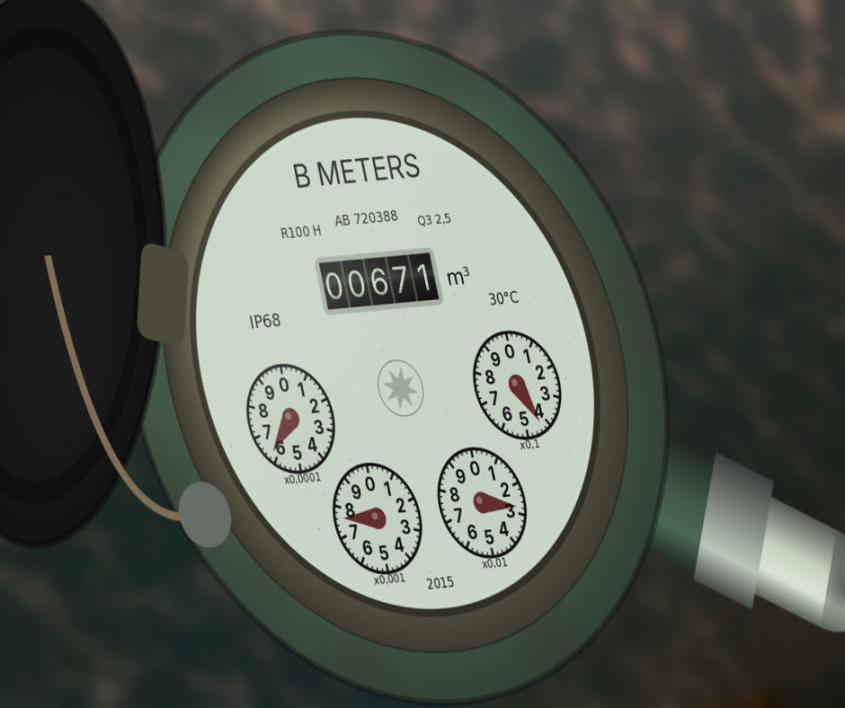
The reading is 671.4276 m³
